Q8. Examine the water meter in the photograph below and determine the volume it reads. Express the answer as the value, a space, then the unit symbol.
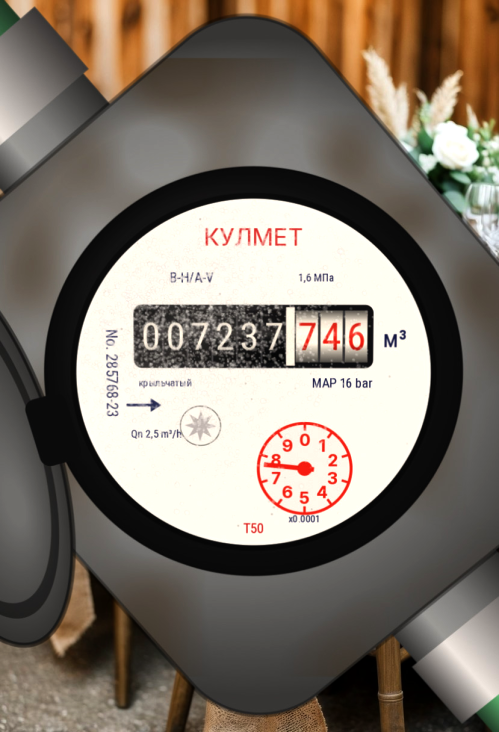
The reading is 7237.7467 m³
